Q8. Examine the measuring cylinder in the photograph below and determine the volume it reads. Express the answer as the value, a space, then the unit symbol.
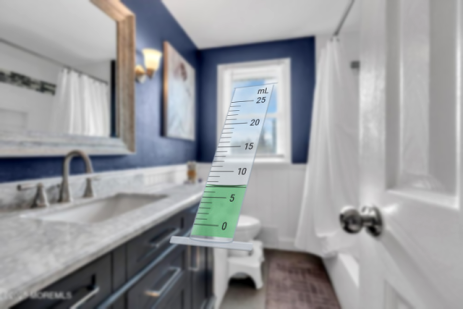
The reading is 7 mL
